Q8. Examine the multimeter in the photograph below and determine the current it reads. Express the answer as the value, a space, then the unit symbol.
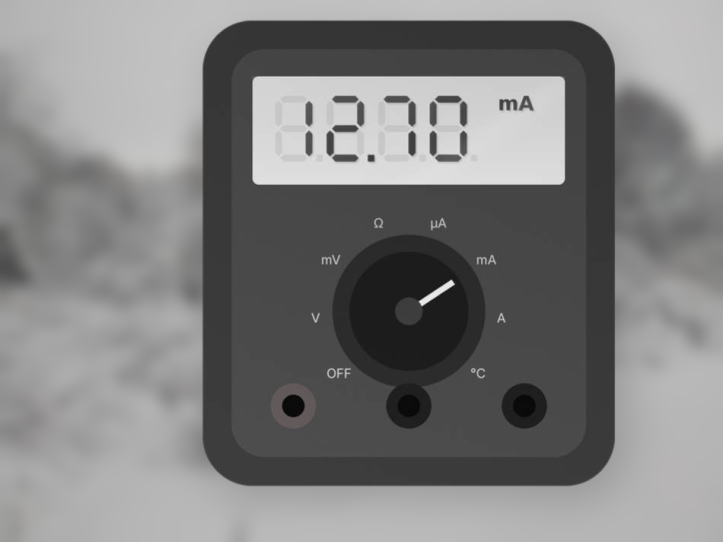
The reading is 12.70 mA
